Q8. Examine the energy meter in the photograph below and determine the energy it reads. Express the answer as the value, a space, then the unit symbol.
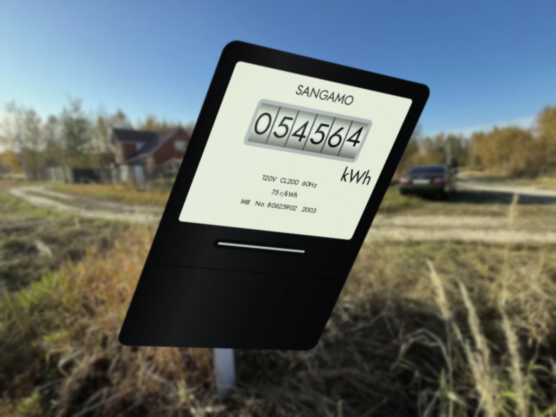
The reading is 54564 kWh
